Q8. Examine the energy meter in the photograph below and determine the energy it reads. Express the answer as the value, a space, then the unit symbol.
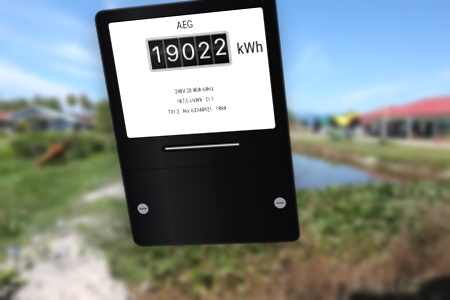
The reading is 19022 kWh
